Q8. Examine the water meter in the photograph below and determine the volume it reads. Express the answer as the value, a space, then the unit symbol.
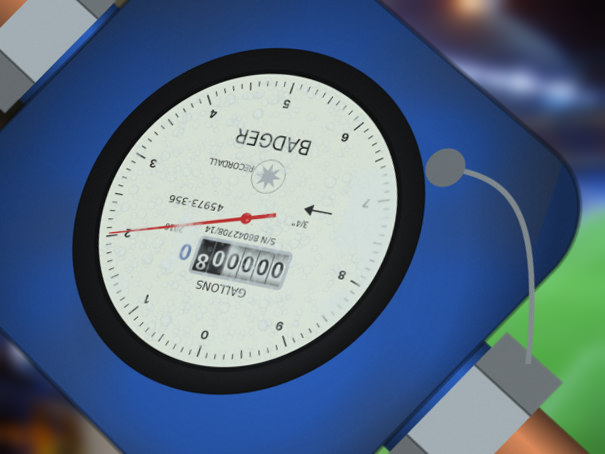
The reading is 82.0 gal
